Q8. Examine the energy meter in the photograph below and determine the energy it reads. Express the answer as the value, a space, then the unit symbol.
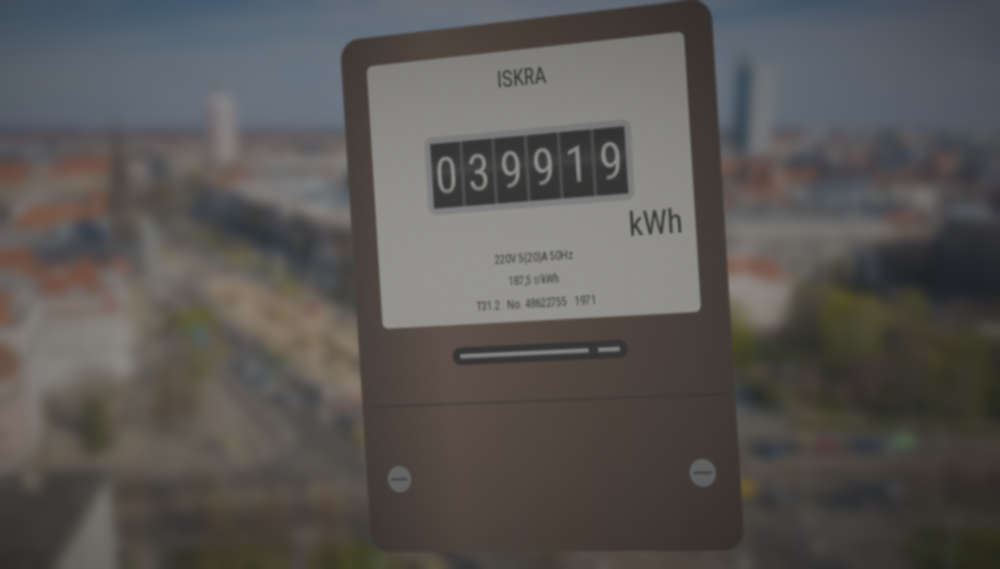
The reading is 39919 kWh
